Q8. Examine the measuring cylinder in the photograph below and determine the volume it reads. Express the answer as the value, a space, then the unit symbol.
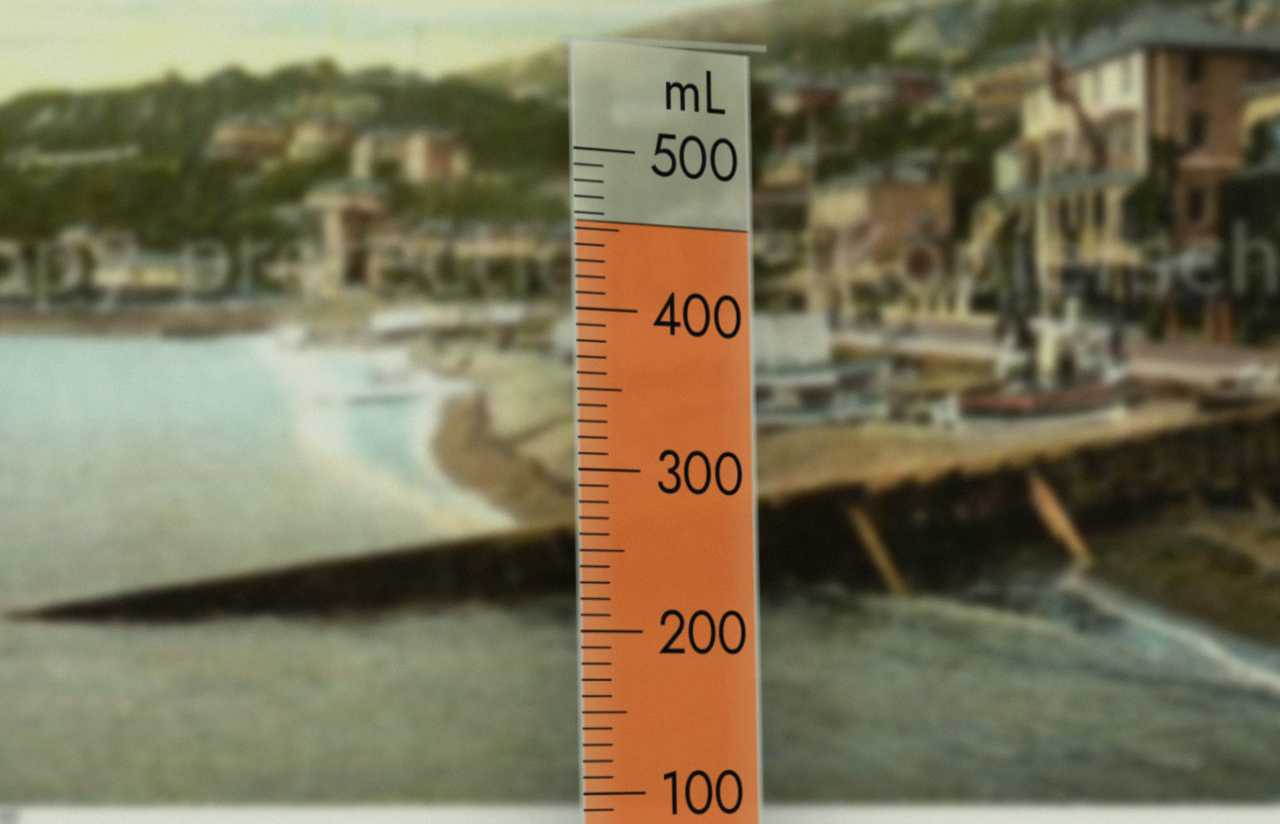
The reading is 455 mL
